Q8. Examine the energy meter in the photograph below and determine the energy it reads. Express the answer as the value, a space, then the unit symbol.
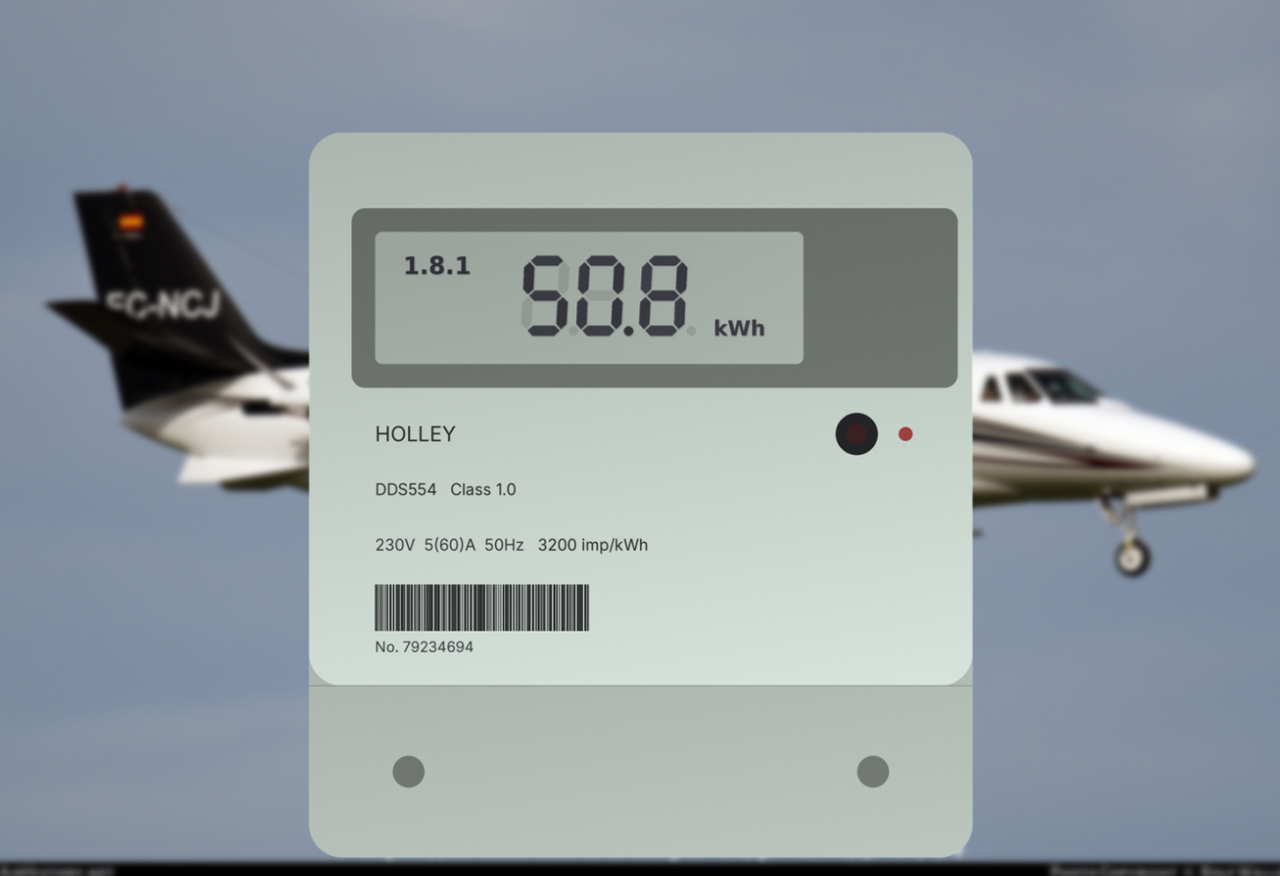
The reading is 50.8 kWh
